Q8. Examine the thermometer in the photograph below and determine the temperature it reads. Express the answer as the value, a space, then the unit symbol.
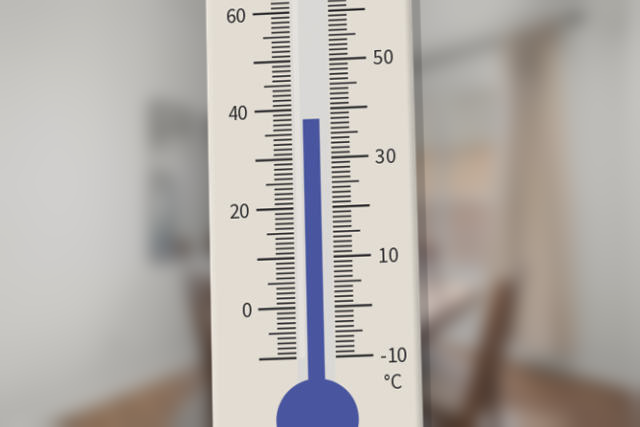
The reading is 38 °C
